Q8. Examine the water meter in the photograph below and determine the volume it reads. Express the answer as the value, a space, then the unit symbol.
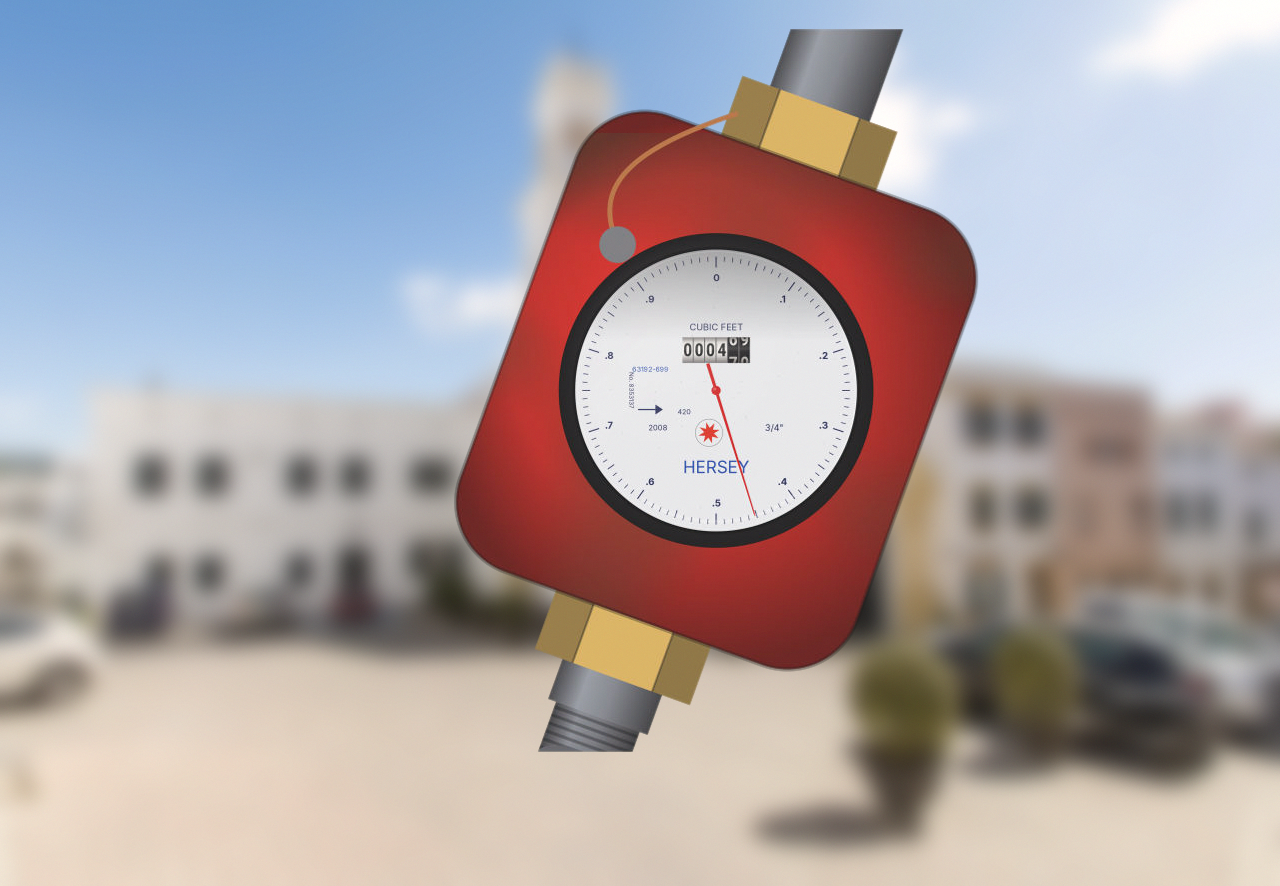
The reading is 469.45 ft³
